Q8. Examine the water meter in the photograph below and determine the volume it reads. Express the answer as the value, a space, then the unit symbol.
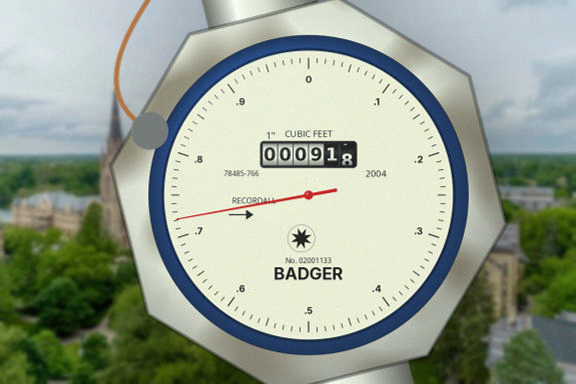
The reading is 917.72 ft³
